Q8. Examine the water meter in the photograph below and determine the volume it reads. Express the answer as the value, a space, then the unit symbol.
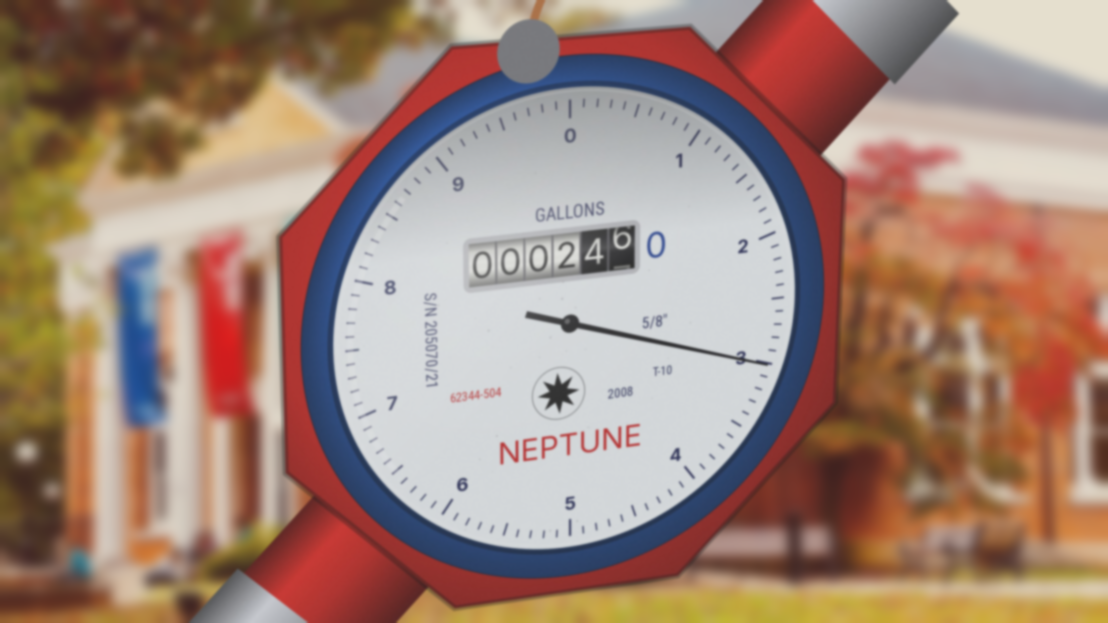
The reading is 2463.0 gal
